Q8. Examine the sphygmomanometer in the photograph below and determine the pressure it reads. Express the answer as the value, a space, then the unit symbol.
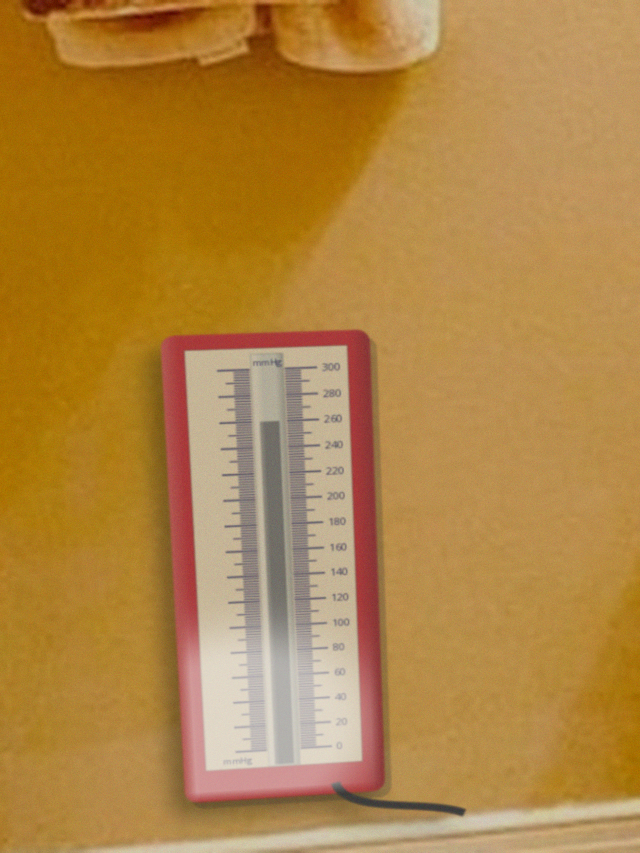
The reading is 260 mmHg
